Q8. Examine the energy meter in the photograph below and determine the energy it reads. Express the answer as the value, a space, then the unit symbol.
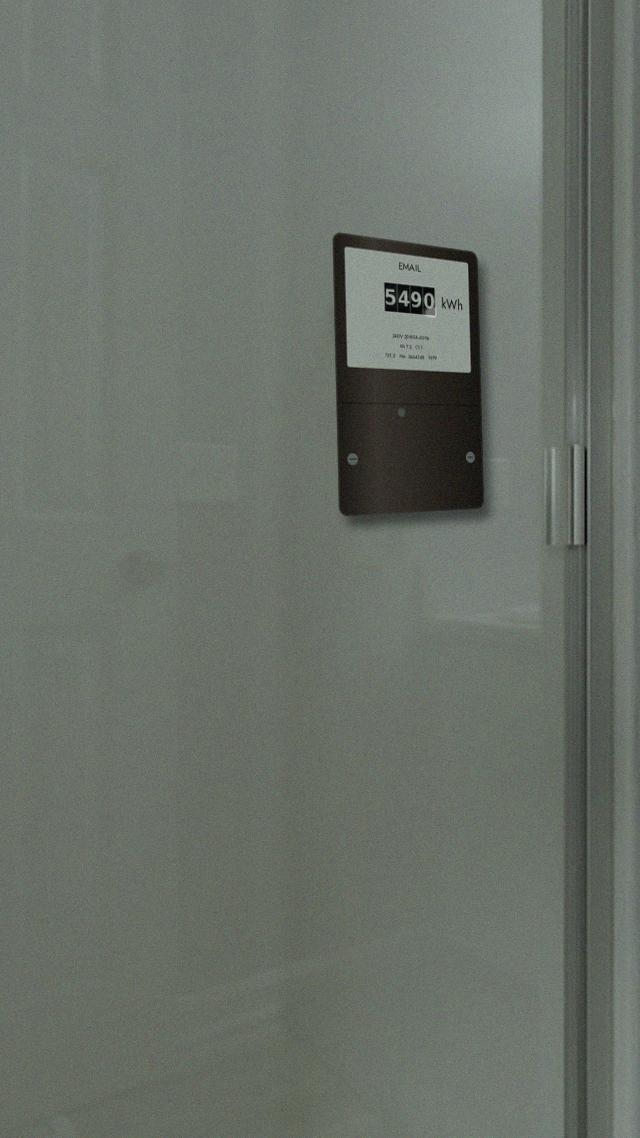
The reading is 5490 kWh
